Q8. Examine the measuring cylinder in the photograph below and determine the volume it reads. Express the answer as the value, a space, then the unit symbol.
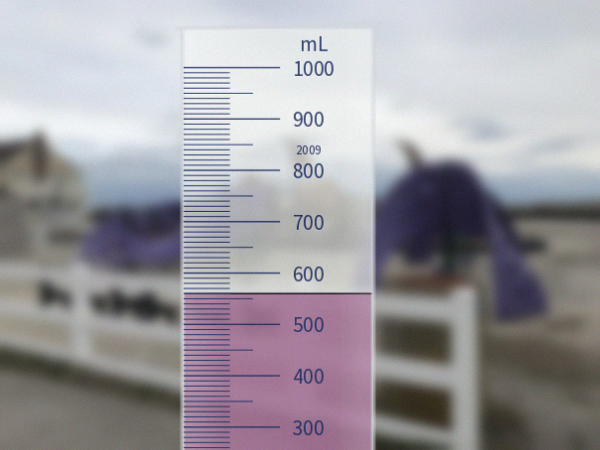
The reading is 560 mL
